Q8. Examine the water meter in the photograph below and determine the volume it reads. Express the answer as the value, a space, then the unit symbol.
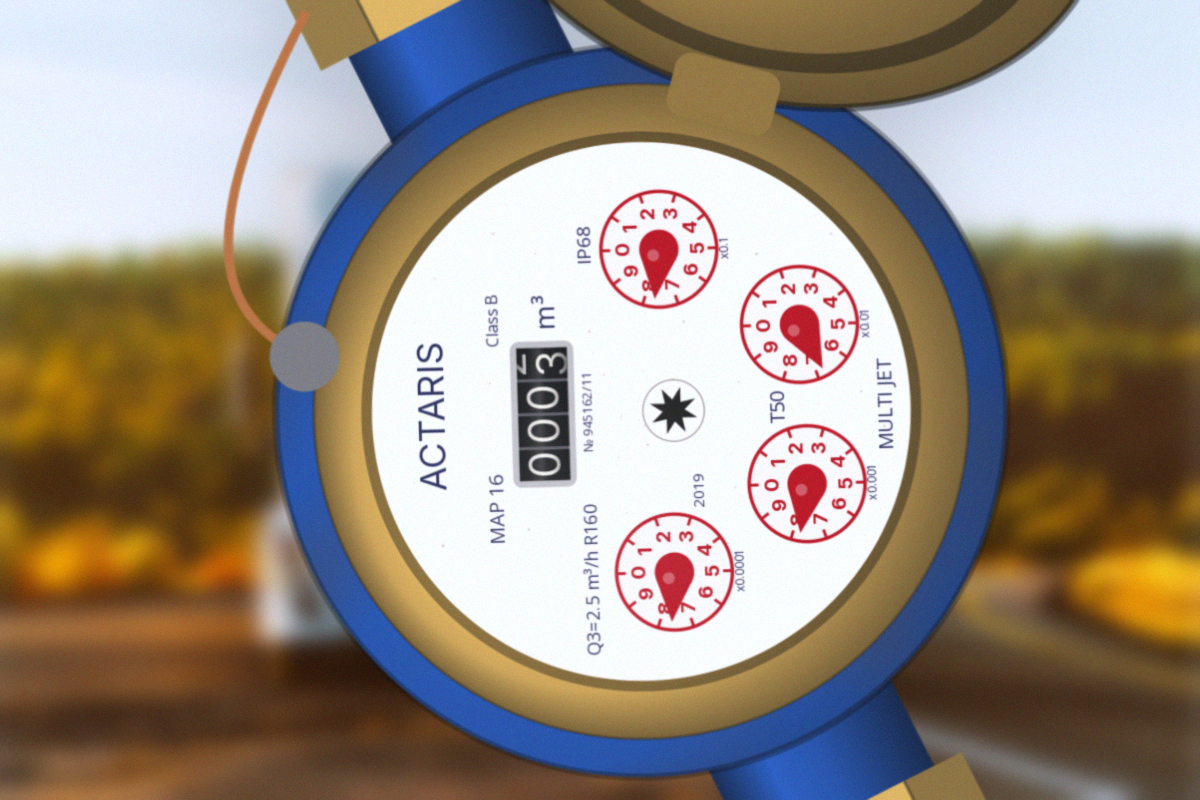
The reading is 2.7677 m³
